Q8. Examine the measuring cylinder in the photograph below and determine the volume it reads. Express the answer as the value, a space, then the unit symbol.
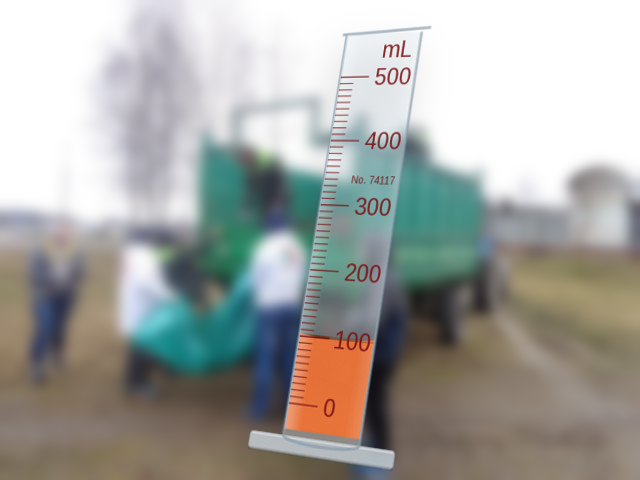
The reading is 100 mL
